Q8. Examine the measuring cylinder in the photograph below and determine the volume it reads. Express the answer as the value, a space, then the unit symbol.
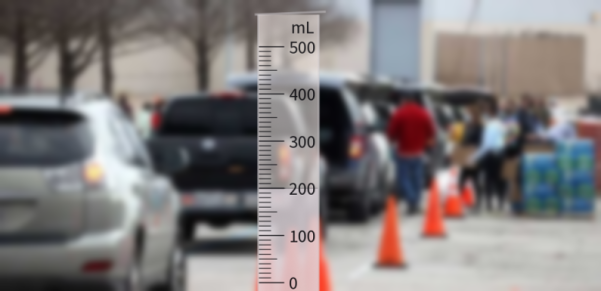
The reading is 200 mL
